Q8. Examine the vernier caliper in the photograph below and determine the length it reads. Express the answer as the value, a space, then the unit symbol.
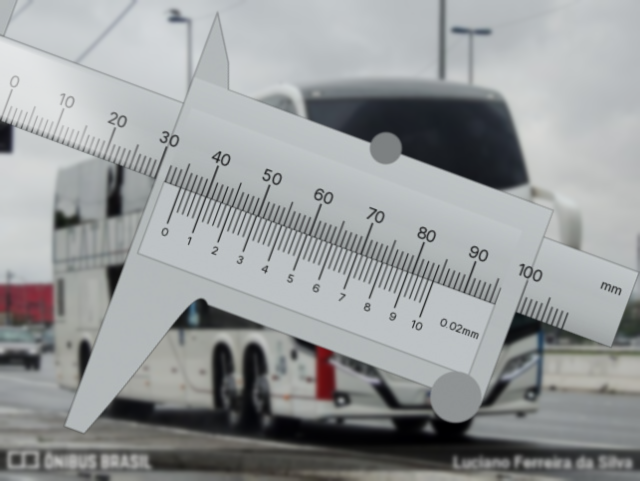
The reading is 35.0 mm
